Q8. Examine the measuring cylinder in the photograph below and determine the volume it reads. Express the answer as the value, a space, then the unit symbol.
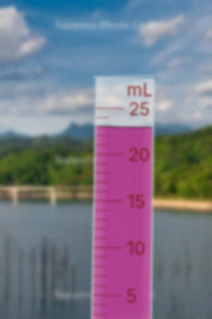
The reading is 23 mL
